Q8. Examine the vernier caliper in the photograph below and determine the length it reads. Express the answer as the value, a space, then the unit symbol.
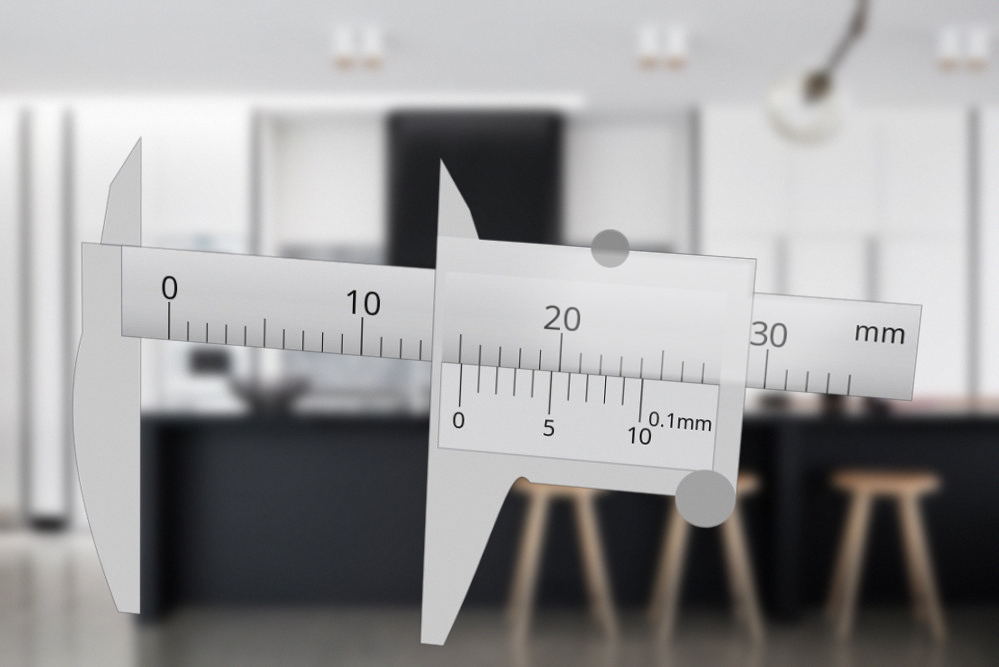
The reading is 15.1 mm
